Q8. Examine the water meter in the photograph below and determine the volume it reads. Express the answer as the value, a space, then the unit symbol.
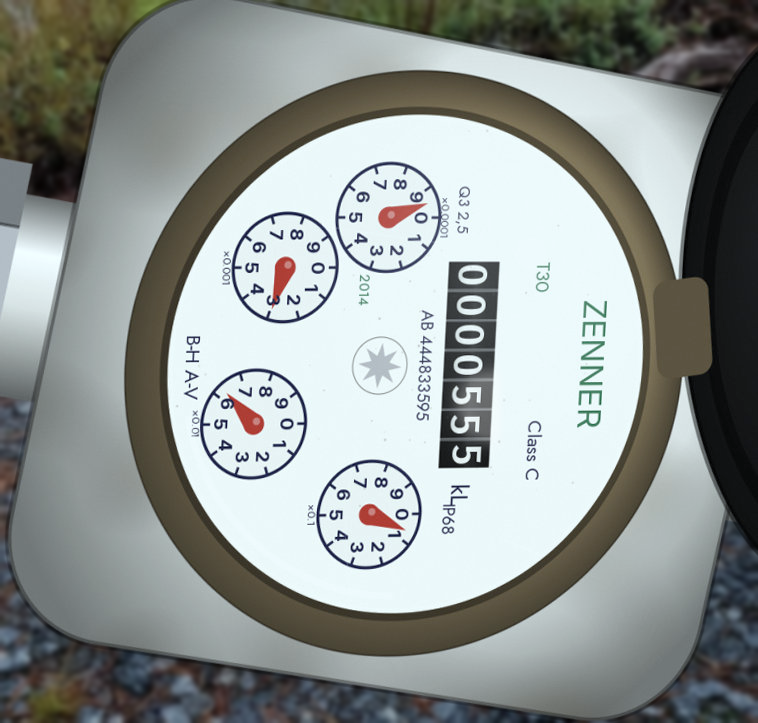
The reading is 555.0629 kL
